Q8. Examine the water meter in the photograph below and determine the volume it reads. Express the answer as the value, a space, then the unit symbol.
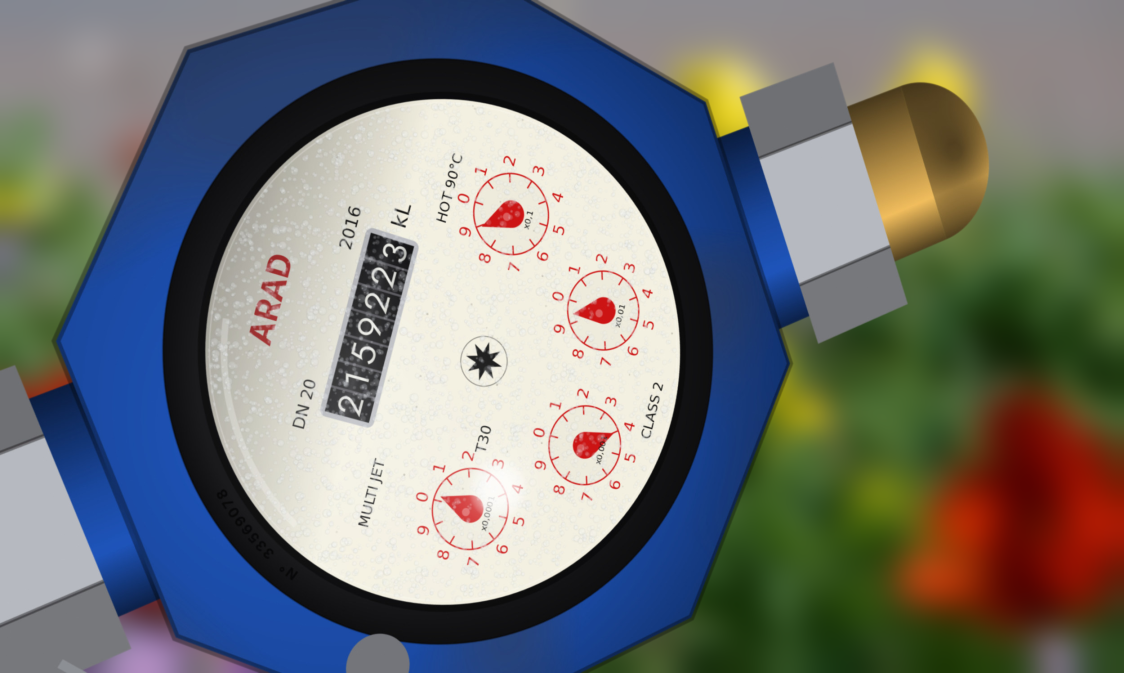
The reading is 2159222.8940 kL
